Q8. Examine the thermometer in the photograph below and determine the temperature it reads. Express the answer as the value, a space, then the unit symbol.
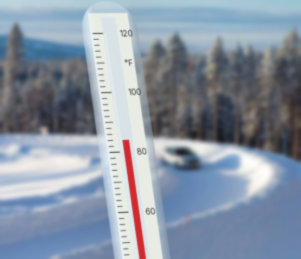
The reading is 84 °F
